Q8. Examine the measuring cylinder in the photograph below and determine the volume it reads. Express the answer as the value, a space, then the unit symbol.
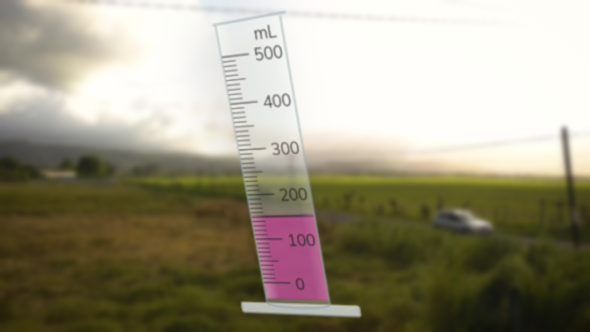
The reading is 150 mL
